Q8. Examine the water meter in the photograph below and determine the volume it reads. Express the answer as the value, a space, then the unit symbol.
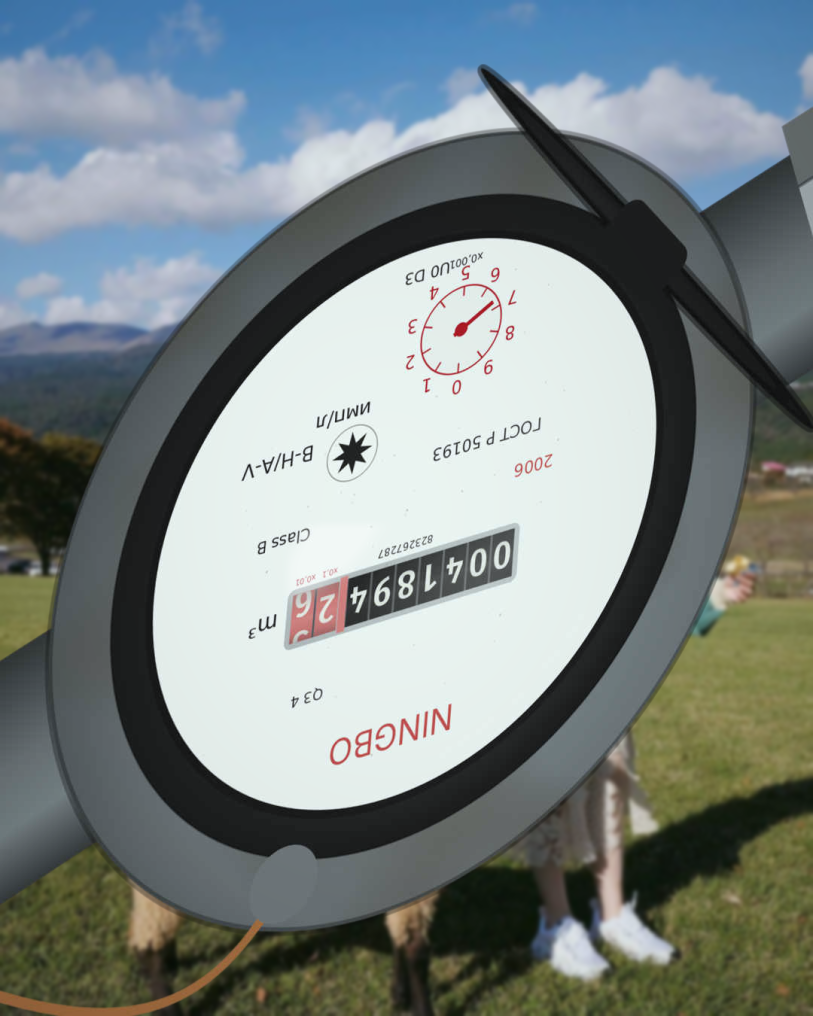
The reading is 41894.256 m³
